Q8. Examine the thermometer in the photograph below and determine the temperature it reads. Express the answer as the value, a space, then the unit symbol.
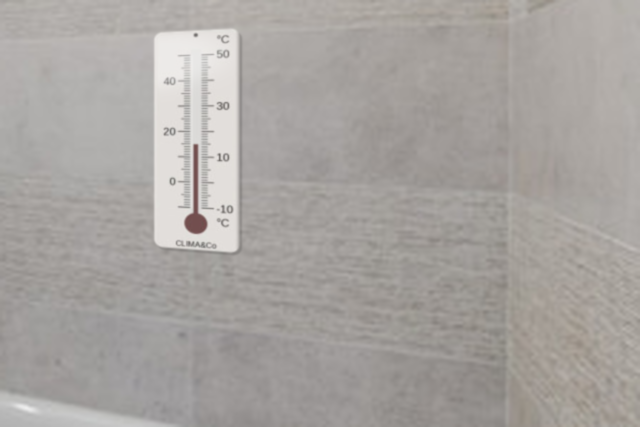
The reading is 15 °C
